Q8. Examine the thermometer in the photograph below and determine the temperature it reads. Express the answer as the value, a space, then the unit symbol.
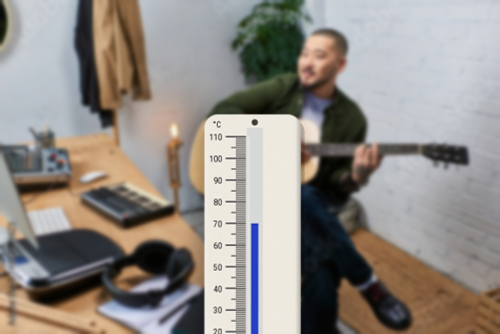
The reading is 70 °C
